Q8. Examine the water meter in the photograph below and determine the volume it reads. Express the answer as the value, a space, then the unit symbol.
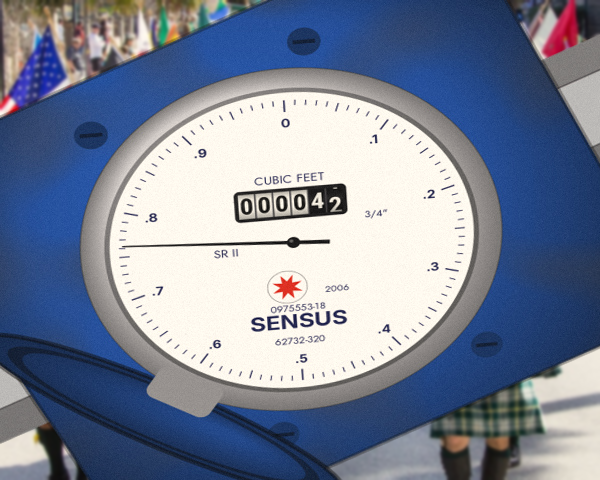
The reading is 41.76 ft³
